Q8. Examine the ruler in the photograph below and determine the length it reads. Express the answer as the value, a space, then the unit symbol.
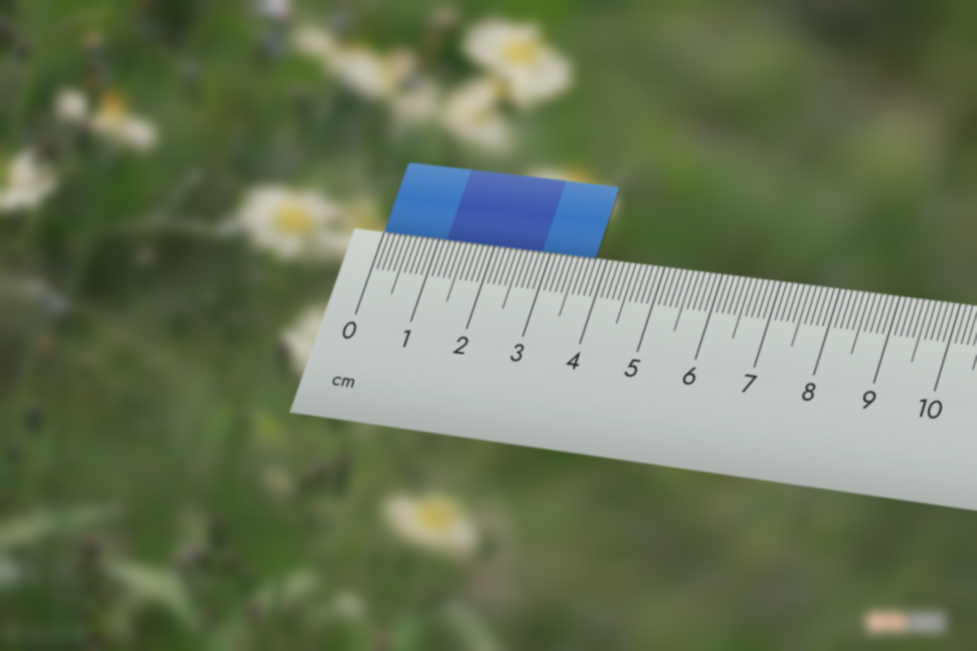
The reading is 3.8 cm
